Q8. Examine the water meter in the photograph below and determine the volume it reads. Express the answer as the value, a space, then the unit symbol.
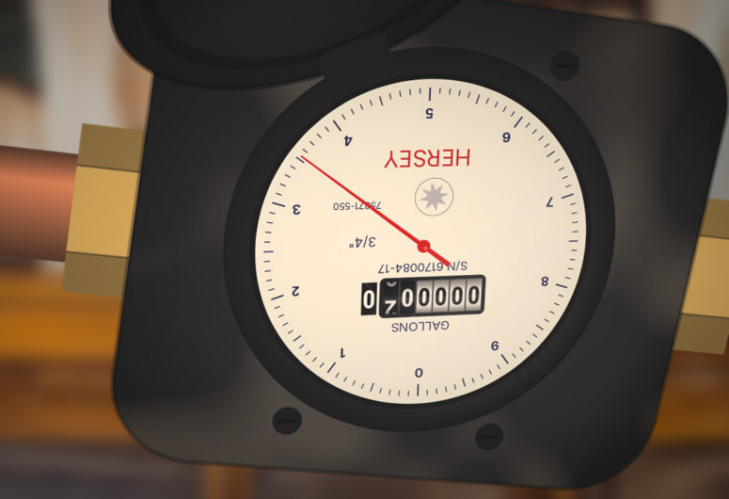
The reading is 23.5 gal
